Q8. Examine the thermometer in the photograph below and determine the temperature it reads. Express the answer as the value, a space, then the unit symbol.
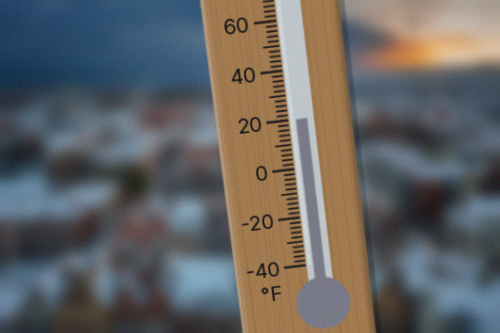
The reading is 20 °F
